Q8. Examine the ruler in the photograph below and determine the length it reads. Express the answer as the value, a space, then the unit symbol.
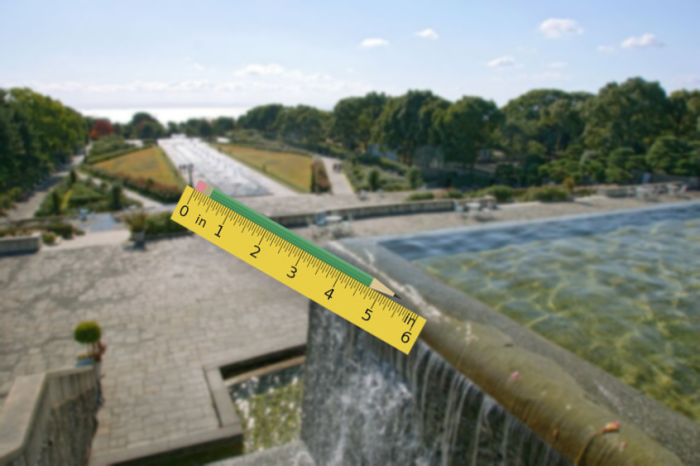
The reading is 5.5 in
